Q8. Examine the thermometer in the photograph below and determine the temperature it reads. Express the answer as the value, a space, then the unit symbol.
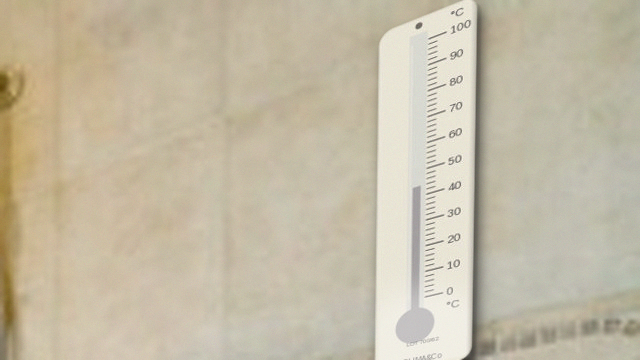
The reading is 44 °C
